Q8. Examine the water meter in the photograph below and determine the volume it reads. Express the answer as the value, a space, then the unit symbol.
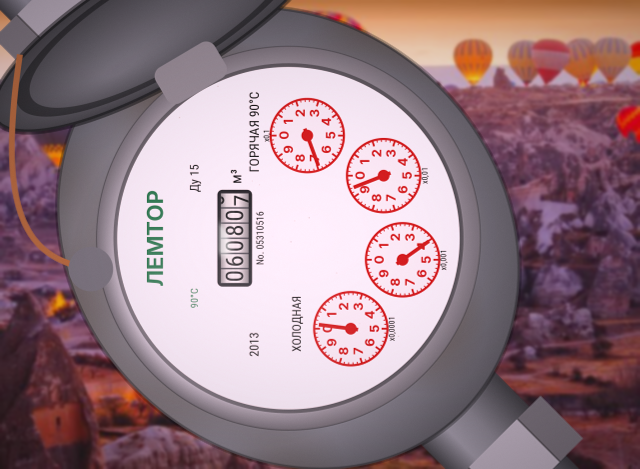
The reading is 60806.6940 m³
